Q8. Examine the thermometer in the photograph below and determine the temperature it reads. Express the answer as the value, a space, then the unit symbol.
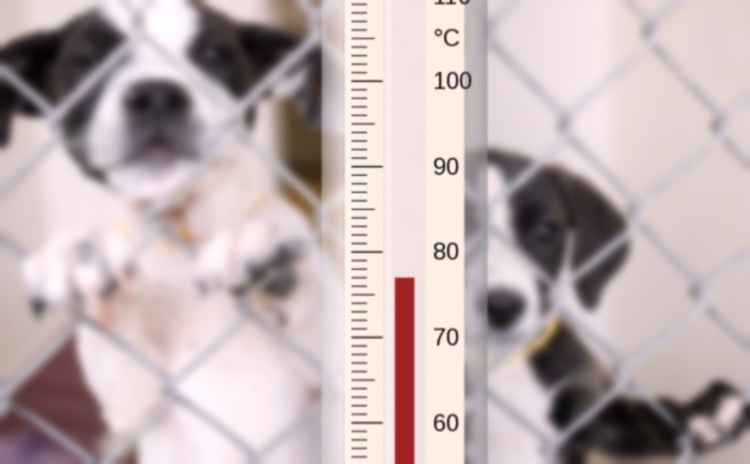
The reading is 77 °C
